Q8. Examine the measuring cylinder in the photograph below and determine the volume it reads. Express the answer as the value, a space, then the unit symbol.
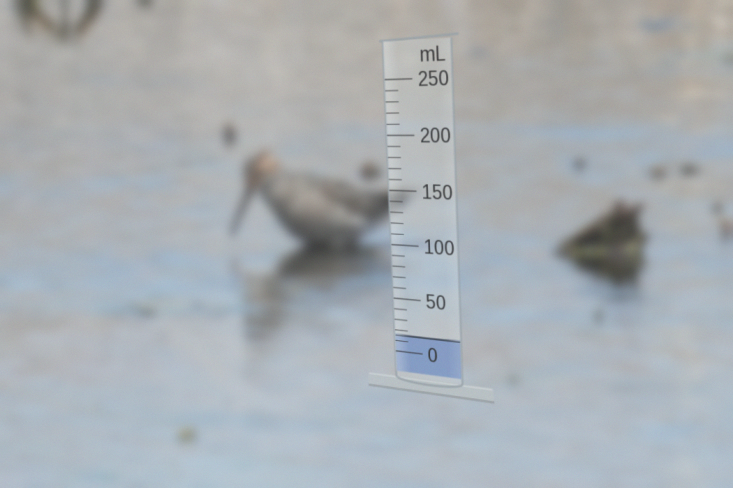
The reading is 15 mL
